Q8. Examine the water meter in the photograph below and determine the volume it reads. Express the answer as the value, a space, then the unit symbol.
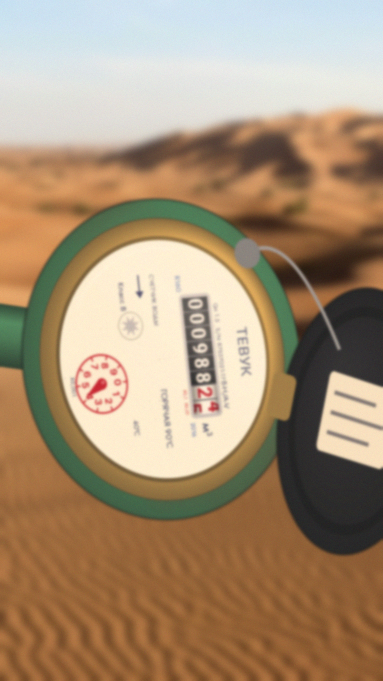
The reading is 988.244 m³
